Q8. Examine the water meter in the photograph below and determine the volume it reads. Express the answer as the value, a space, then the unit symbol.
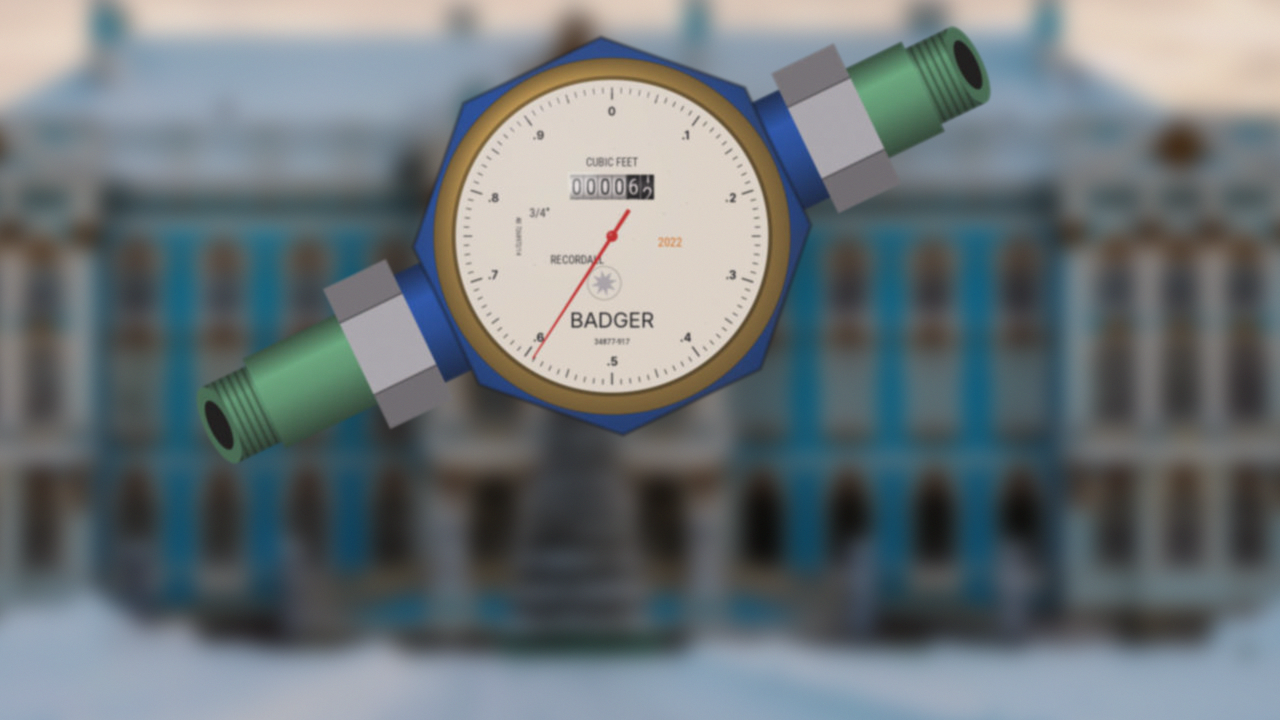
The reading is 61.59 ft³
